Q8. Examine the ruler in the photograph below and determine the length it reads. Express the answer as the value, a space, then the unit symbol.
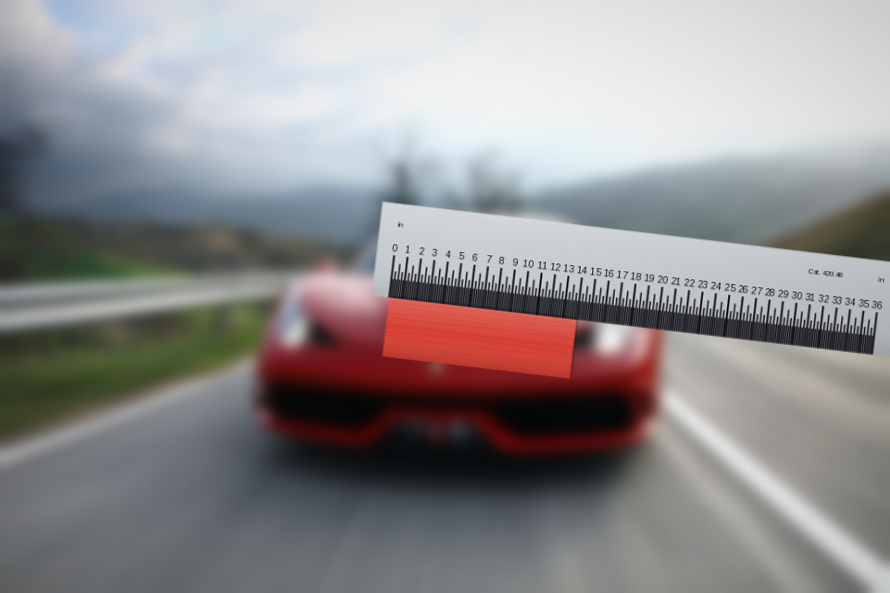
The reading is 14 in
